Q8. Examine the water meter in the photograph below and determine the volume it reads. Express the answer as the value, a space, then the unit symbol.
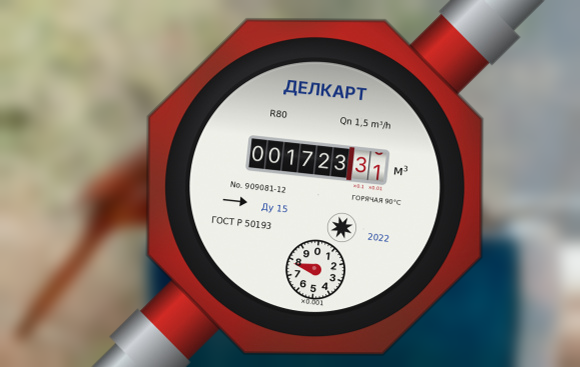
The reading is 1723.307 m³
